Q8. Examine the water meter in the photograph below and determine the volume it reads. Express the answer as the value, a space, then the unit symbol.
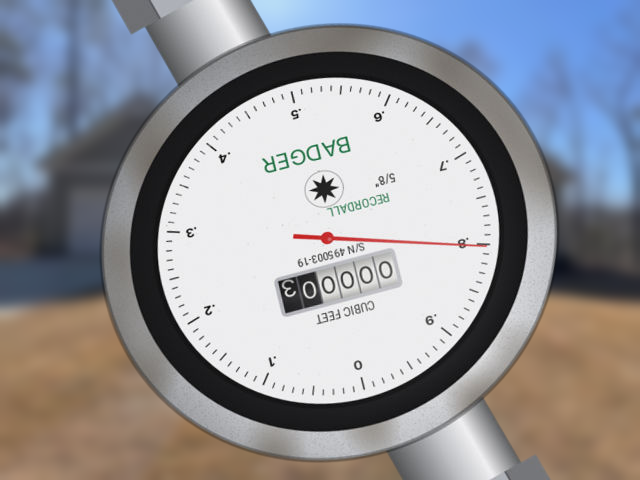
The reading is 2.80 ft³
